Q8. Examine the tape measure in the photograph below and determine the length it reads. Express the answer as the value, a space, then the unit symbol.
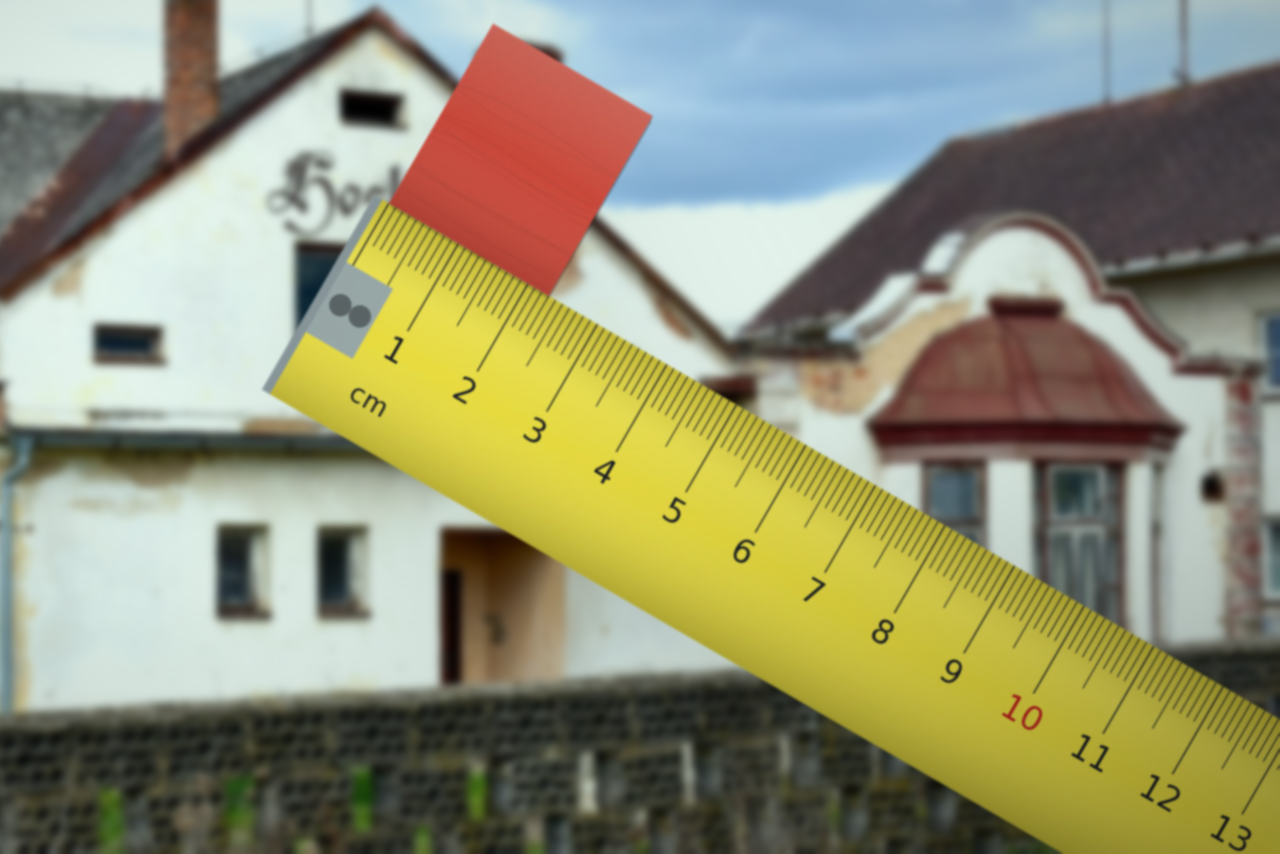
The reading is 2.3 cm
